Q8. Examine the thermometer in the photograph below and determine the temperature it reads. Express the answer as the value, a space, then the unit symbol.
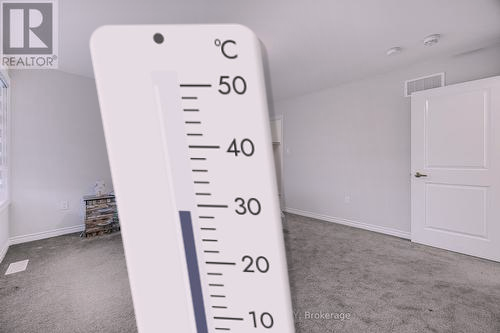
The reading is 29 °C
